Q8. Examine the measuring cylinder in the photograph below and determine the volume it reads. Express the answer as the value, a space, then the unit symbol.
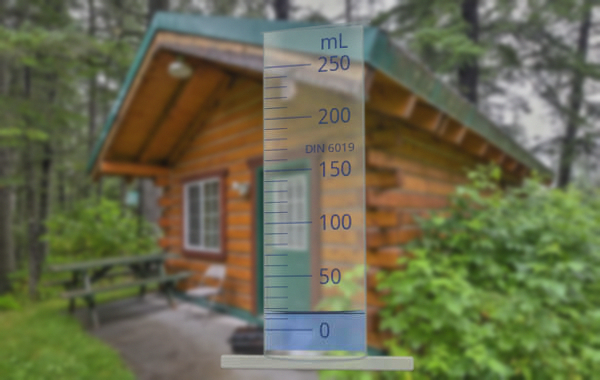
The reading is 15 mL
